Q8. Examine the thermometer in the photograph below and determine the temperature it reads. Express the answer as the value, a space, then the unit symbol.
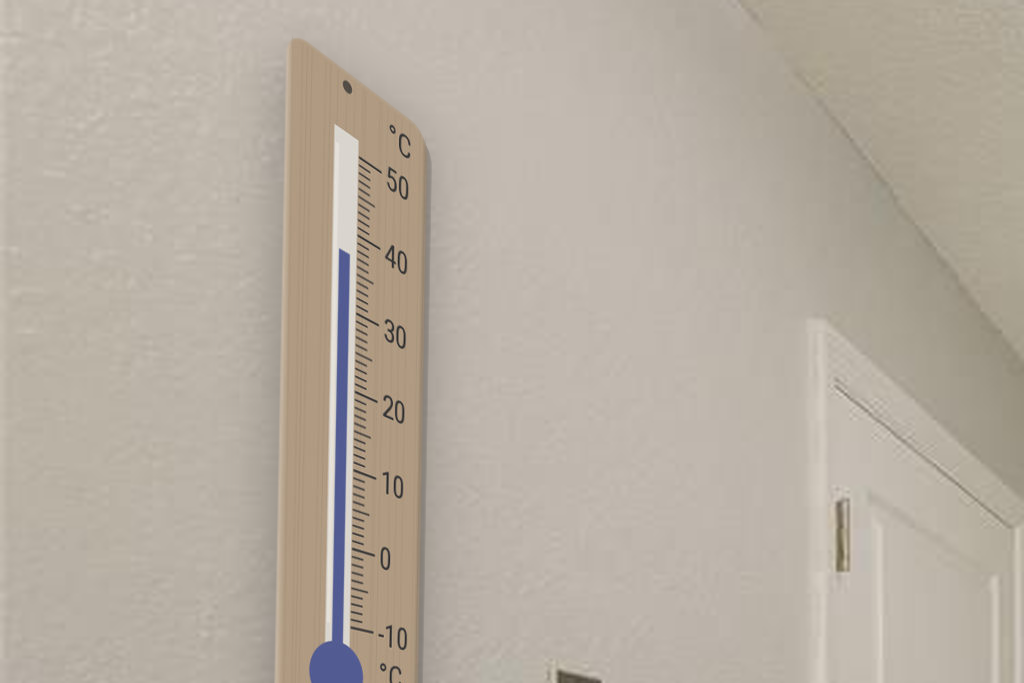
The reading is 37 °C
